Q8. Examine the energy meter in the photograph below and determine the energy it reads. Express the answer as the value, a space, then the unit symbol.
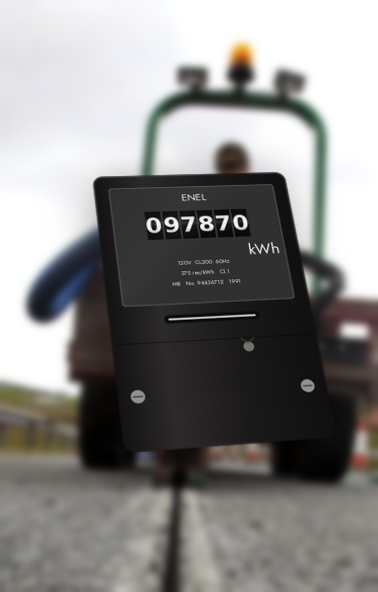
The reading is 97870 kWh
